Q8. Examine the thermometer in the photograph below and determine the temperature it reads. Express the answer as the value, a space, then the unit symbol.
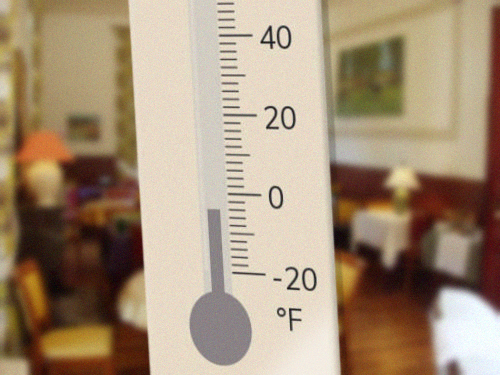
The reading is -4 °F
